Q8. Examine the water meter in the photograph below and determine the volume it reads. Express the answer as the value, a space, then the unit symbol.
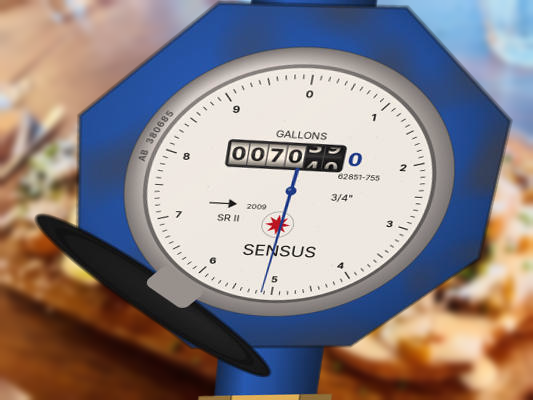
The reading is 70395.1 gal
